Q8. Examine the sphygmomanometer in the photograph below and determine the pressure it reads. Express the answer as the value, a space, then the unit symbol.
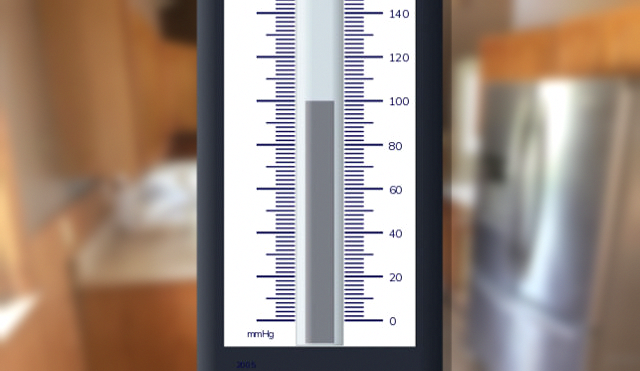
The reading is 100 mmHg
